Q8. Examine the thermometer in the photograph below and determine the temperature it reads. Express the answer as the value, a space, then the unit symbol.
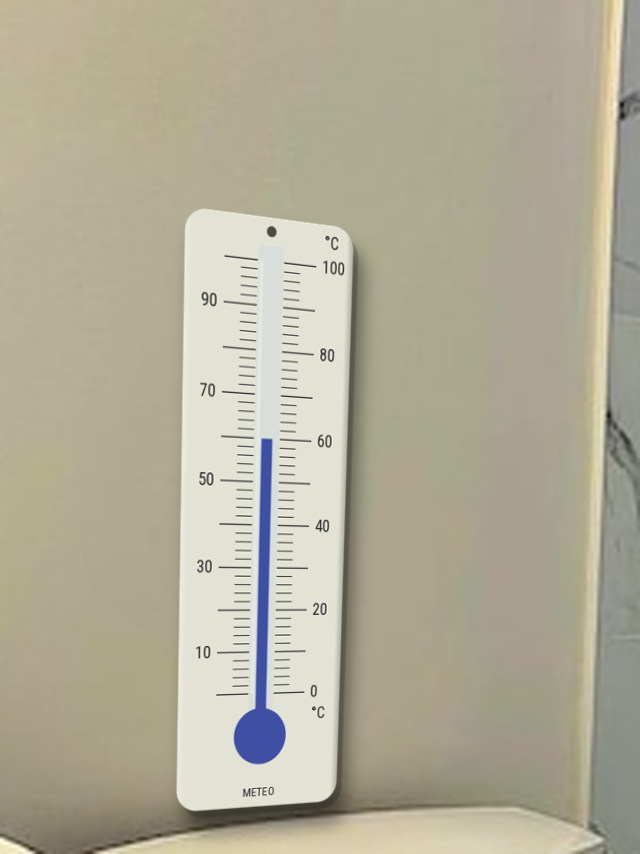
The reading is 60 °C
